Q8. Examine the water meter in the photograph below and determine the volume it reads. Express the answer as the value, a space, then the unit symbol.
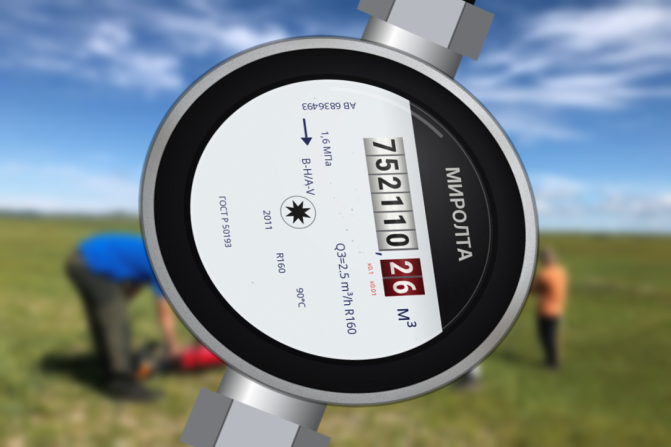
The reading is 752110.26 m³
